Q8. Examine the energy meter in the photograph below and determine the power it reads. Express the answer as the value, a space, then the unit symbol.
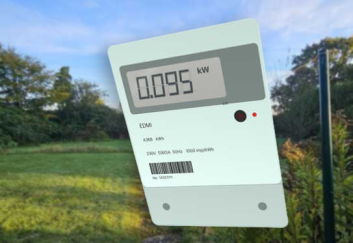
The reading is 0.095 kW
